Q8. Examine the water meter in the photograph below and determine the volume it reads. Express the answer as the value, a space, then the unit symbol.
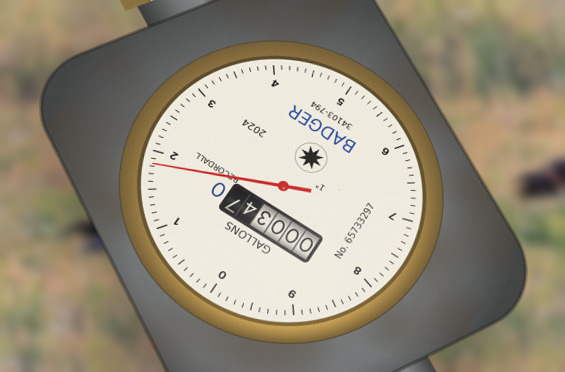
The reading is 3471.8 gal
